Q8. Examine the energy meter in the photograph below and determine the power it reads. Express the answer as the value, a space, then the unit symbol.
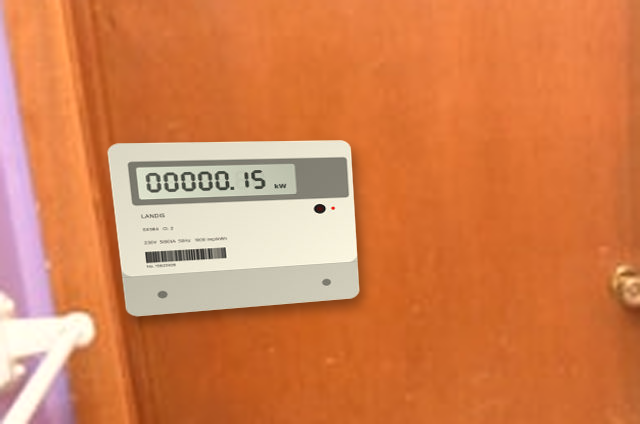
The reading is 0.15 kW
